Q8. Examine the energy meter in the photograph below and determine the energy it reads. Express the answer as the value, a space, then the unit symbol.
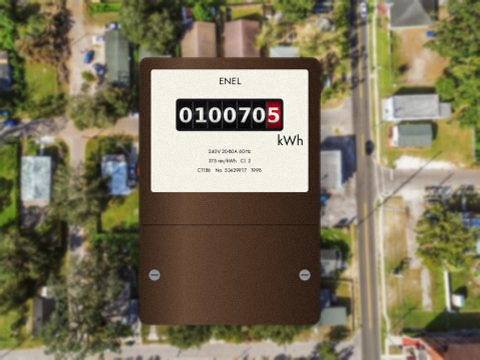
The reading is 10070.5 kWh
